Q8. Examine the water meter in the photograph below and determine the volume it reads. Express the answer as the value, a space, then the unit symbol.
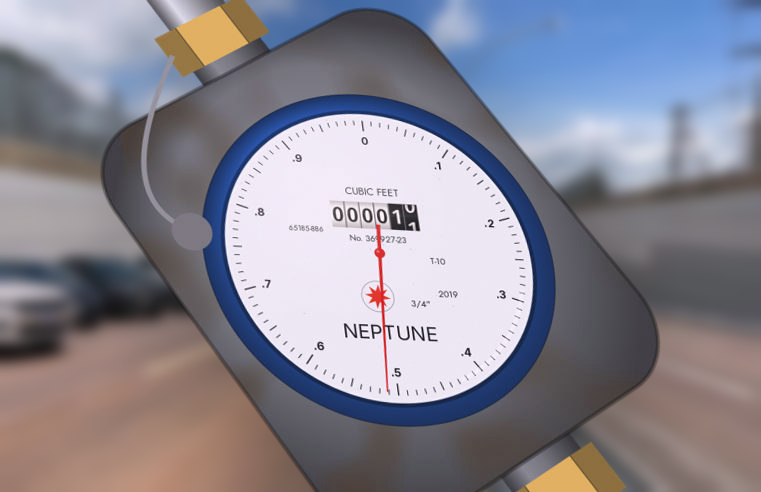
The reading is 10.51 ft³
